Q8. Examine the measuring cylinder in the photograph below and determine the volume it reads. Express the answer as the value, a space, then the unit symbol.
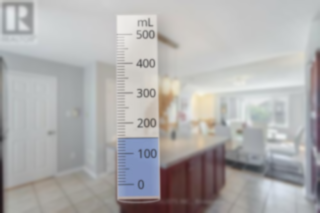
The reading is 150 mL
